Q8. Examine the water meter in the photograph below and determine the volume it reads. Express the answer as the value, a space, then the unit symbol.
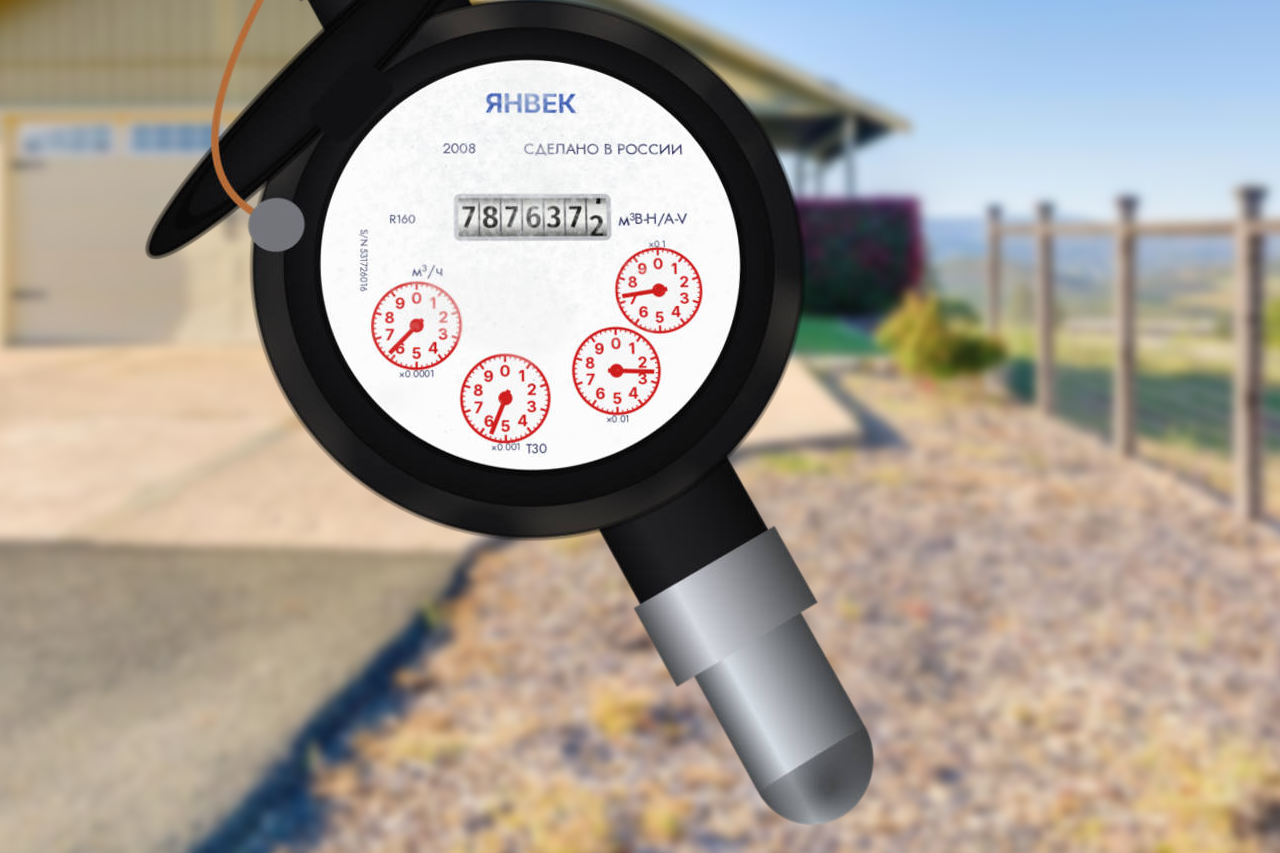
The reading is 7876371.7256 m³
